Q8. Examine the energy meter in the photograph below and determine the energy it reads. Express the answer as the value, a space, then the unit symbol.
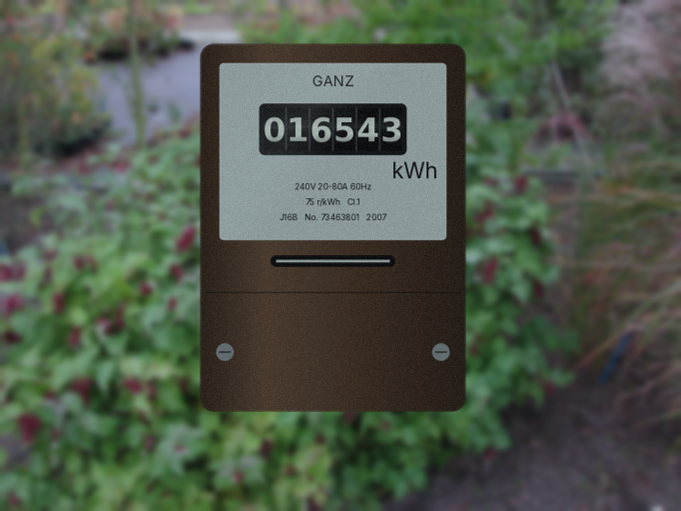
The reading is 16543 kWh
